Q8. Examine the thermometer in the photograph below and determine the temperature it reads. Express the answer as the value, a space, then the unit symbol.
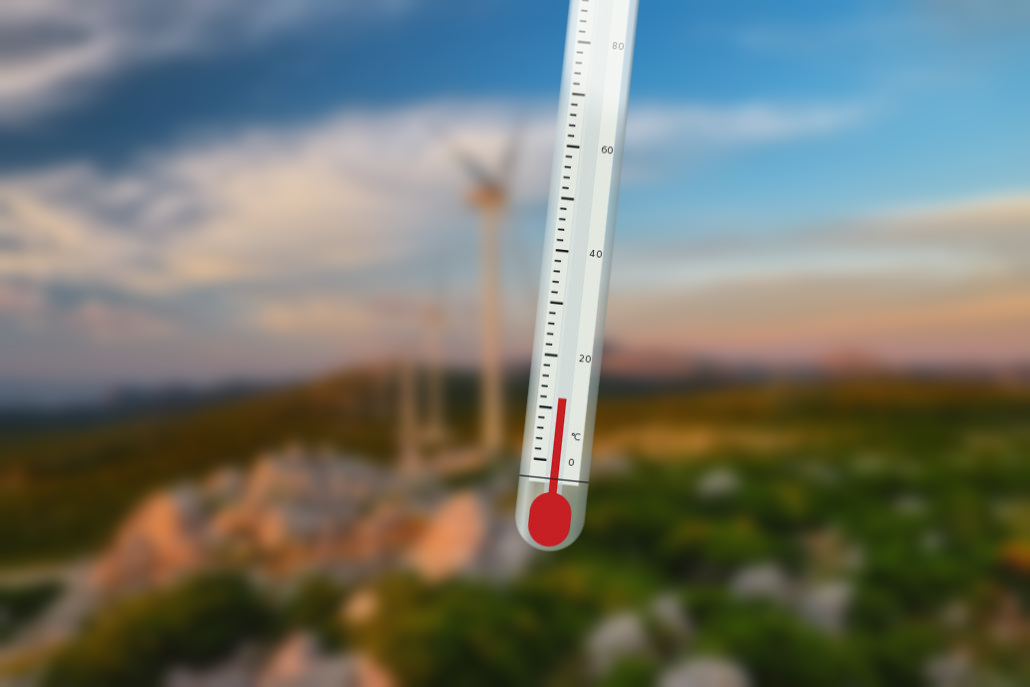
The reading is 12 °C
